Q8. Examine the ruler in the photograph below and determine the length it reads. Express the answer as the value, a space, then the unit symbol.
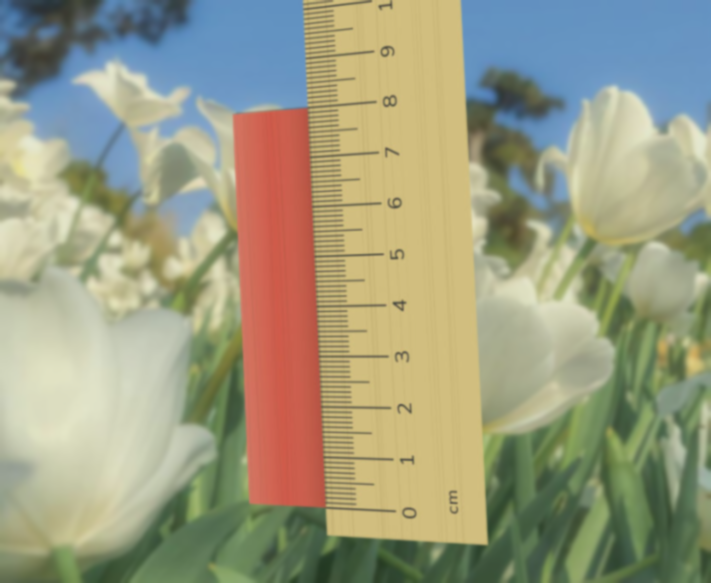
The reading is 8 cm
